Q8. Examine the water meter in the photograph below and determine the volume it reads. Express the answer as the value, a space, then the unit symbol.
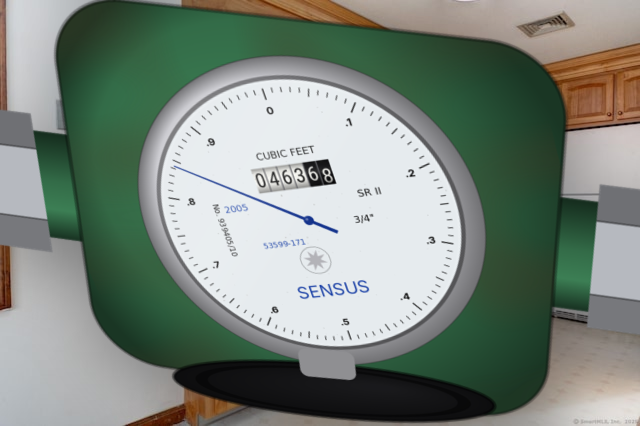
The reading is 46367.84 ft³
